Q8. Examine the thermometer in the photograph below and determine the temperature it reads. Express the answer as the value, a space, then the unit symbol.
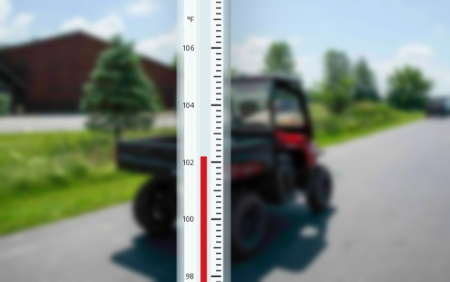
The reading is 102.2 °F
